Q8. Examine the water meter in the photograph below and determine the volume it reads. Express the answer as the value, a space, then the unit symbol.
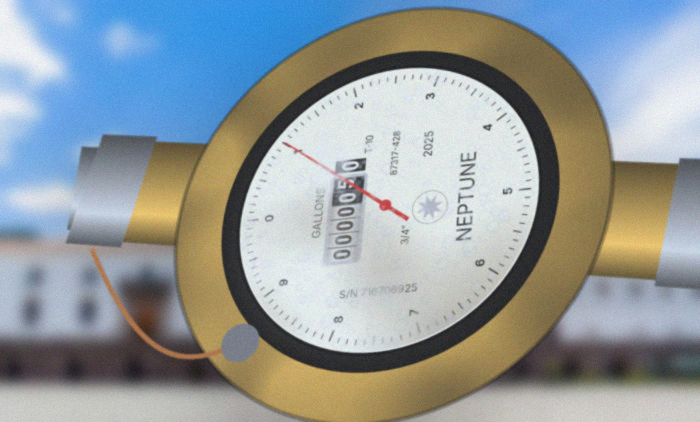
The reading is 51.0 gal
